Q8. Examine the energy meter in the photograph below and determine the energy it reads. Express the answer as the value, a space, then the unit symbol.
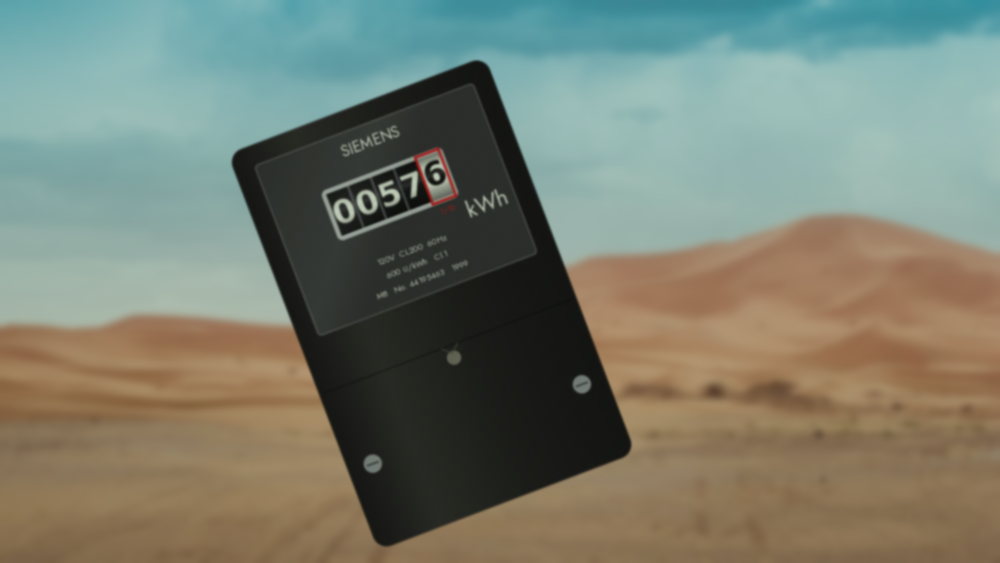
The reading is 57.6 kWh
